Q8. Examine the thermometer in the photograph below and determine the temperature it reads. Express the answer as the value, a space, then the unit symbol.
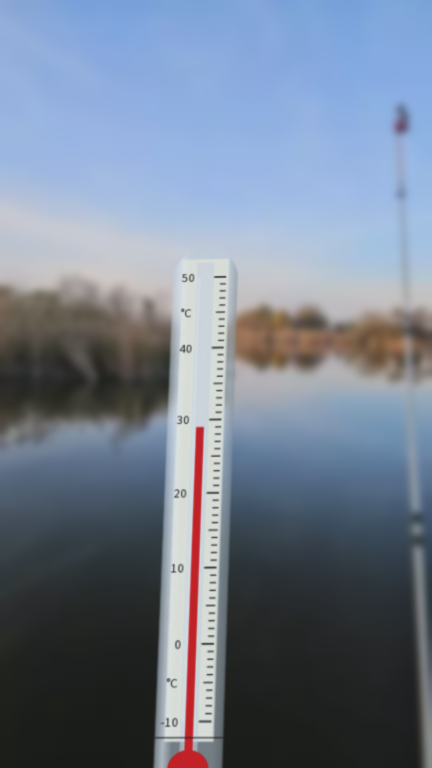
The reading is 29 °C
